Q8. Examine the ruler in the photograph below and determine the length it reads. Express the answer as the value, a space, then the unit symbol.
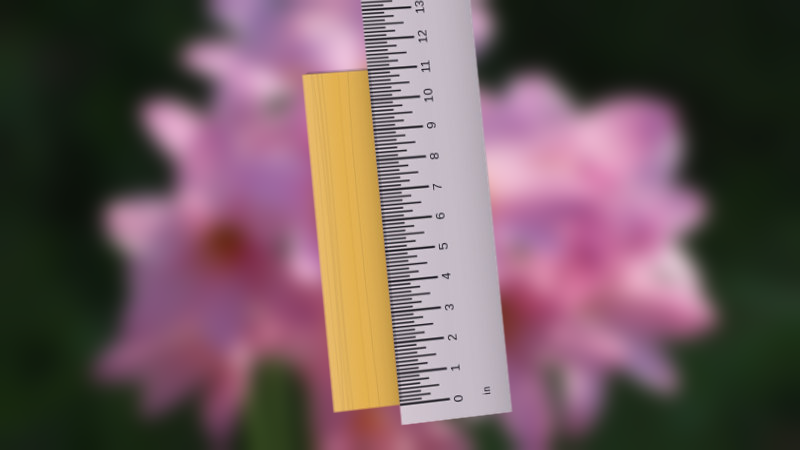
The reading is 11 in
